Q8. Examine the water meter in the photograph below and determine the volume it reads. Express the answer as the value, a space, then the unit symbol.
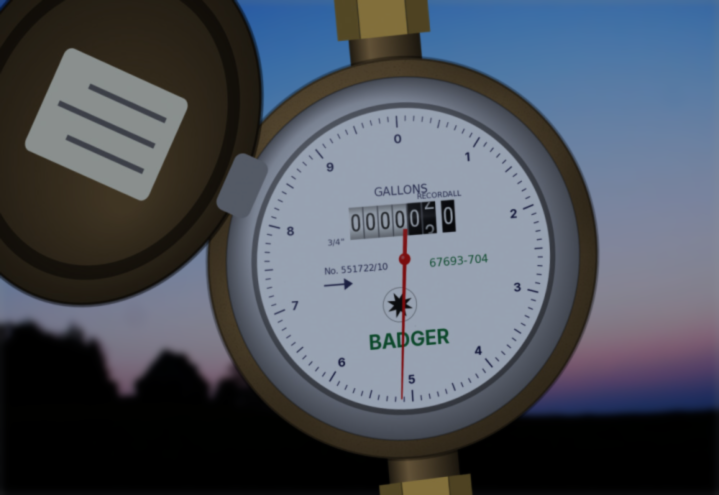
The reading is 25.1 gal
